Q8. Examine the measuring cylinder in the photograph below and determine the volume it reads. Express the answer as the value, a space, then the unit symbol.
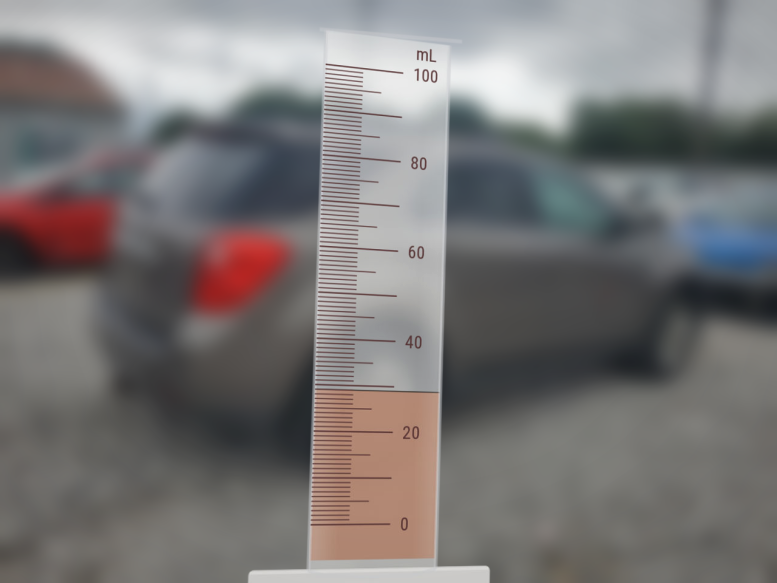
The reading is 29 mL
